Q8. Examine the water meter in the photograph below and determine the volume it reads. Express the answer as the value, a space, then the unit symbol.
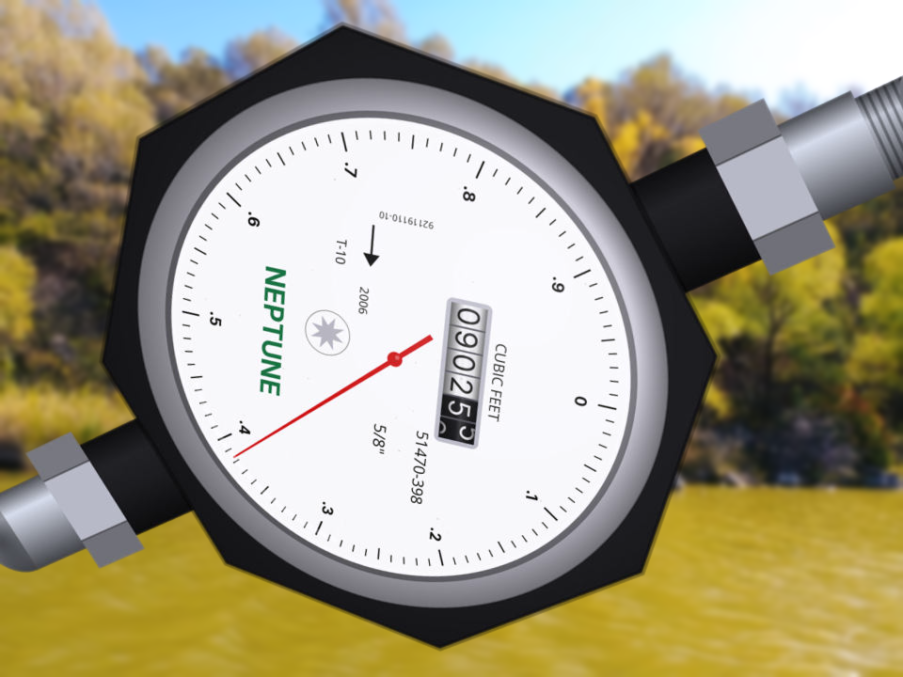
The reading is 90255.38 ft³
